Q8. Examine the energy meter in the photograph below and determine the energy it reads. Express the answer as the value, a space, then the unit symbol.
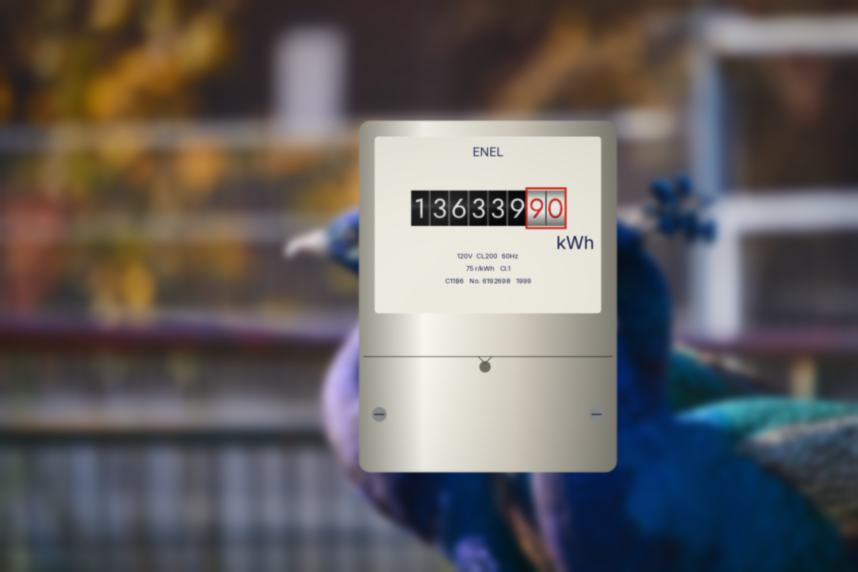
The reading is 136339.90 kWh
